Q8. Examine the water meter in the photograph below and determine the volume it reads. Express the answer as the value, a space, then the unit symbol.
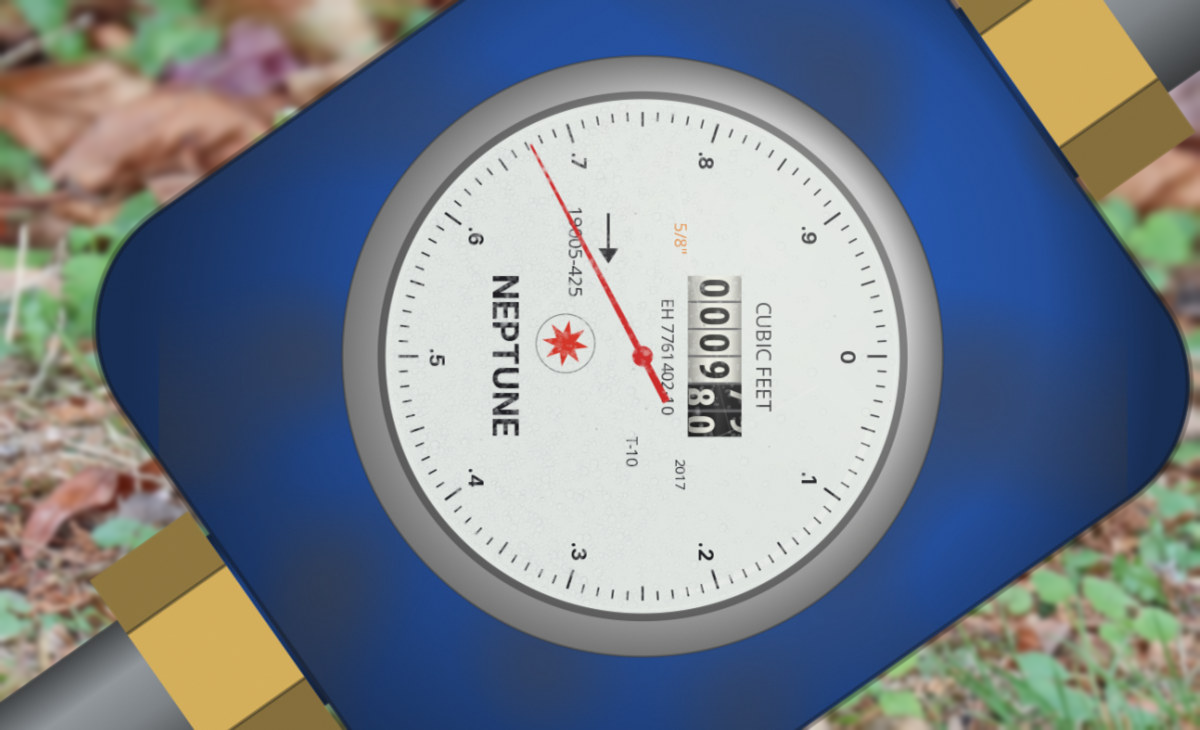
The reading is 979.67 ft³
